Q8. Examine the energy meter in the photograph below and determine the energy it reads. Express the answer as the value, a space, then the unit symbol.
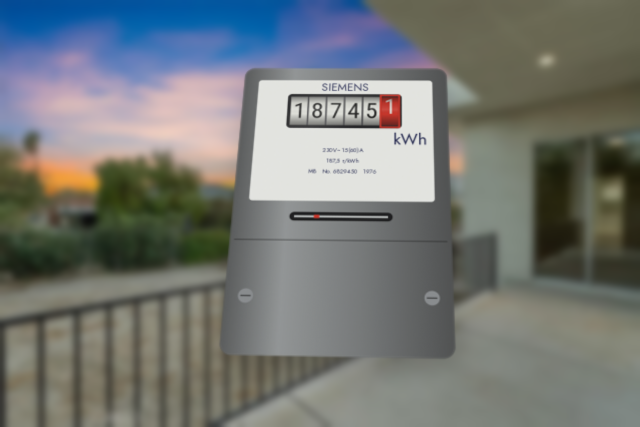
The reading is 18745.1 kWh
